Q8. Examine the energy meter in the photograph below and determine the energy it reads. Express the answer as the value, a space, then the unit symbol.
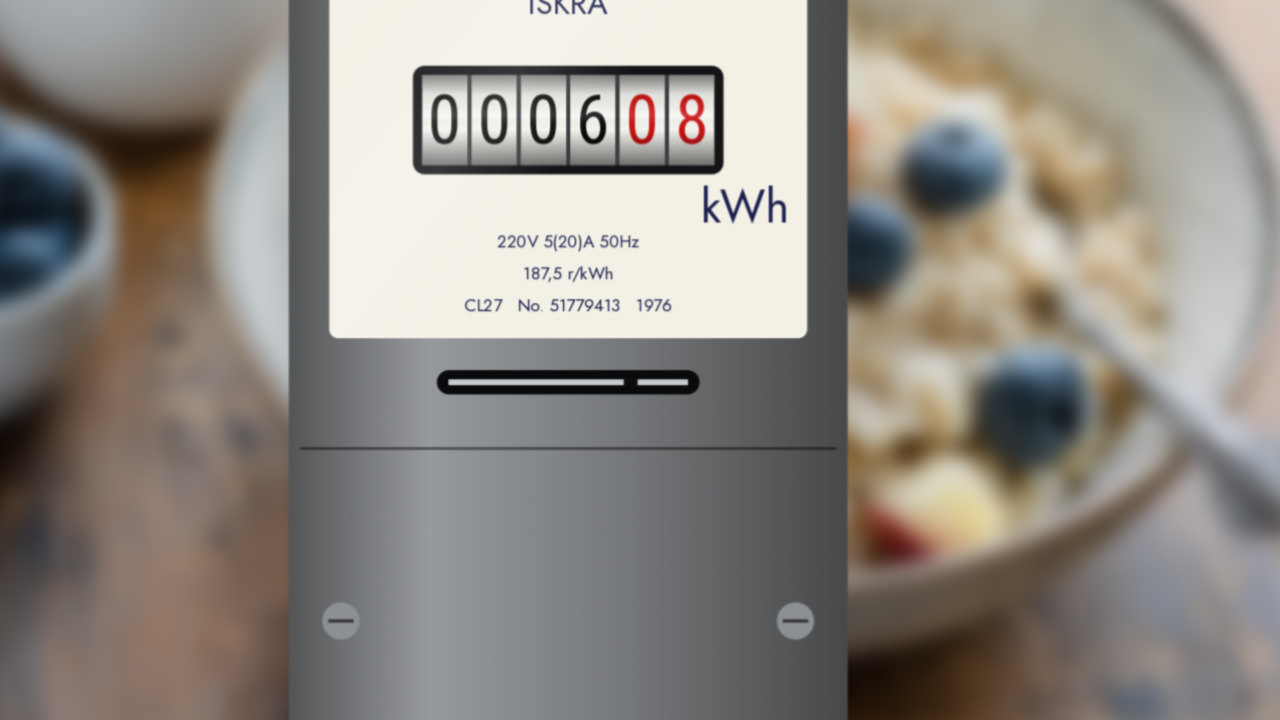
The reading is 6.08 kWh
